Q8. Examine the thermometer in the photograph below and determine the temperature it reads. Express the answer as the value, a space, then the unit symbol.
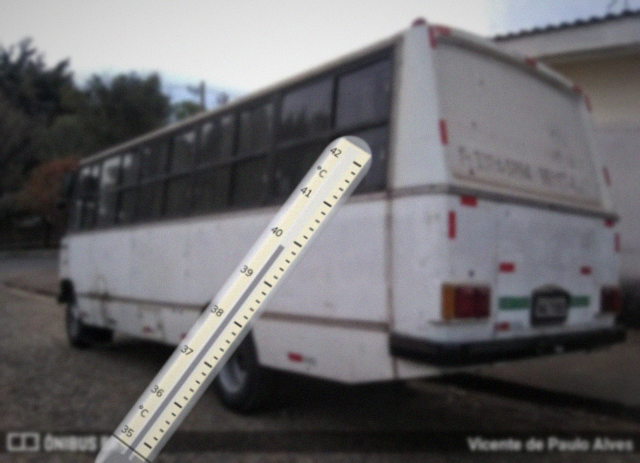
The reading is 39.8 °C
